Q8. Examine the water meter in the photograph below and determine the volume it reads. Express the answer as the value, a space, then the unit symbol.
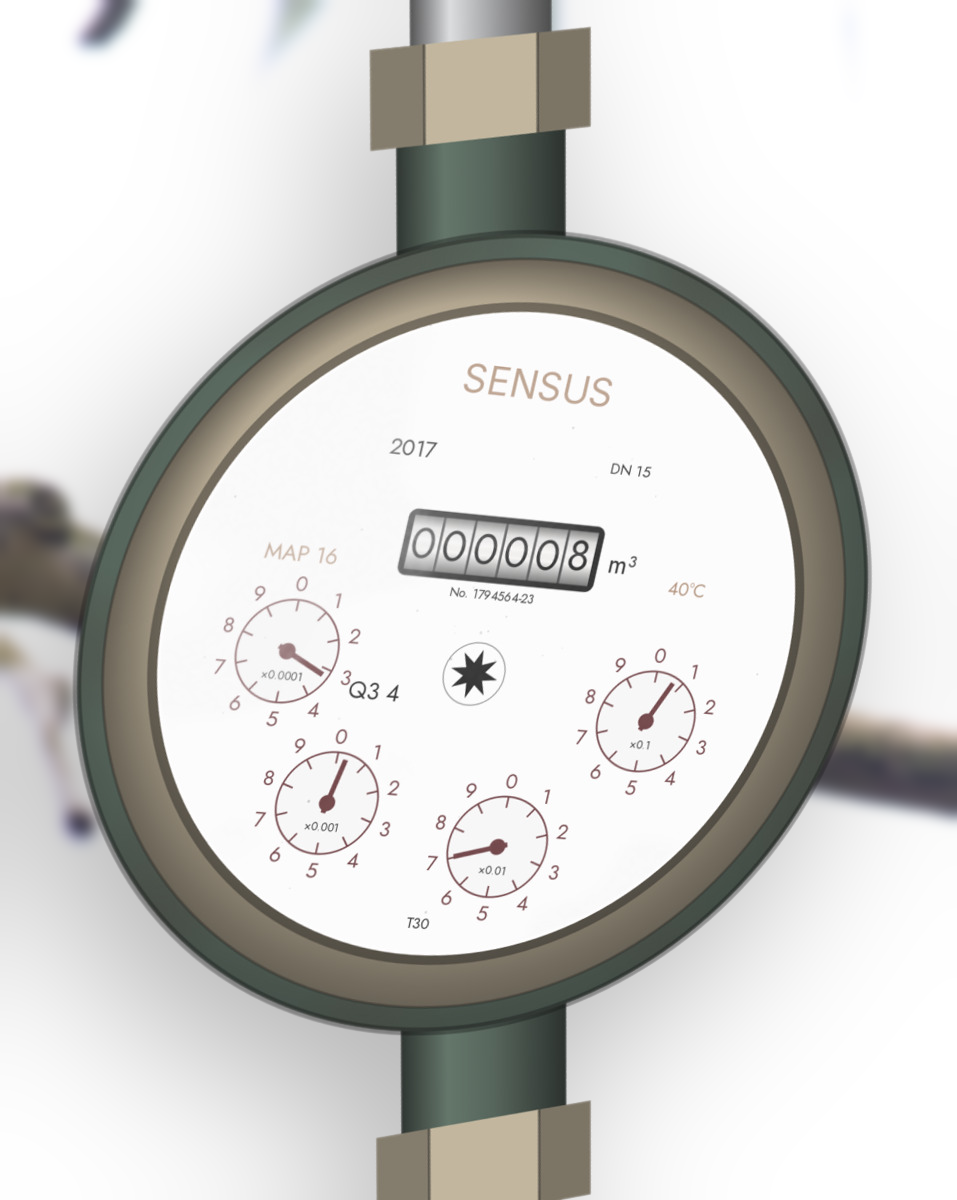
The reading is 8.0703 m³
